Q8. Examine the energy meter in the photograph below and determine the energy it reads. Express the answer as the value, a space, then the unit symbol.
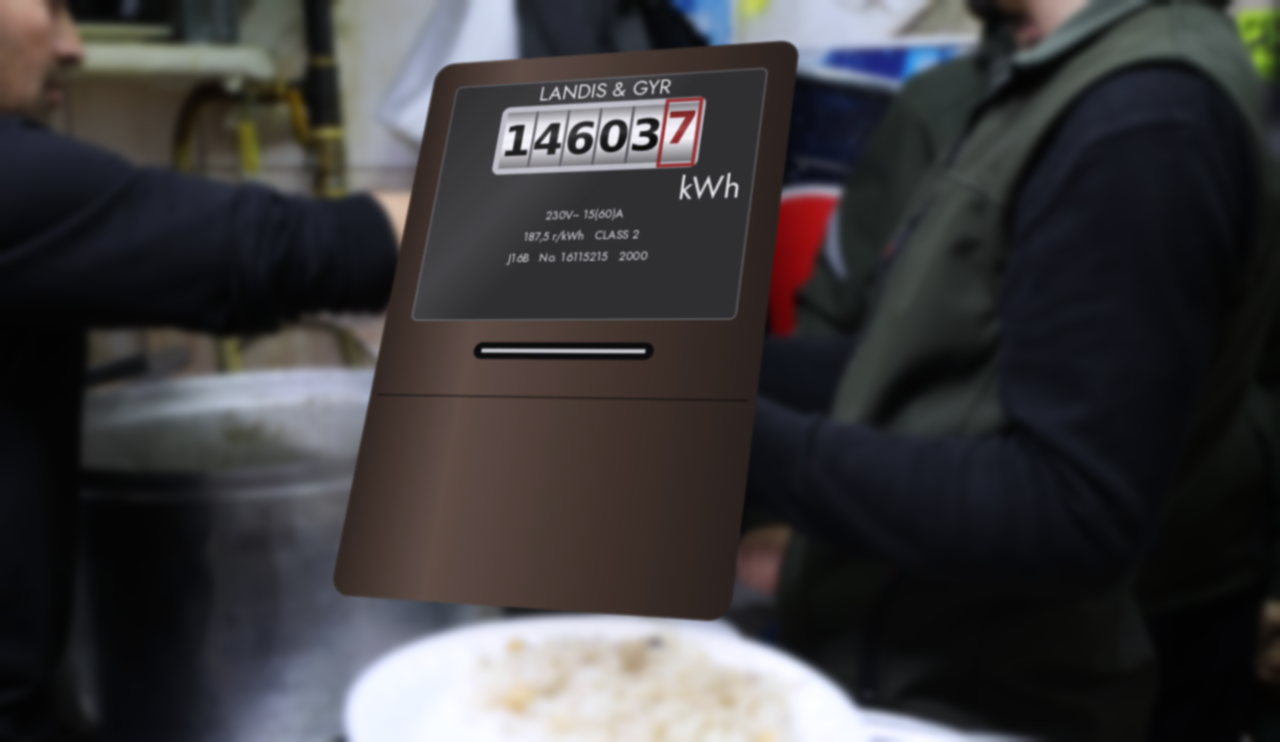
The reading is 14603.7 kWh
